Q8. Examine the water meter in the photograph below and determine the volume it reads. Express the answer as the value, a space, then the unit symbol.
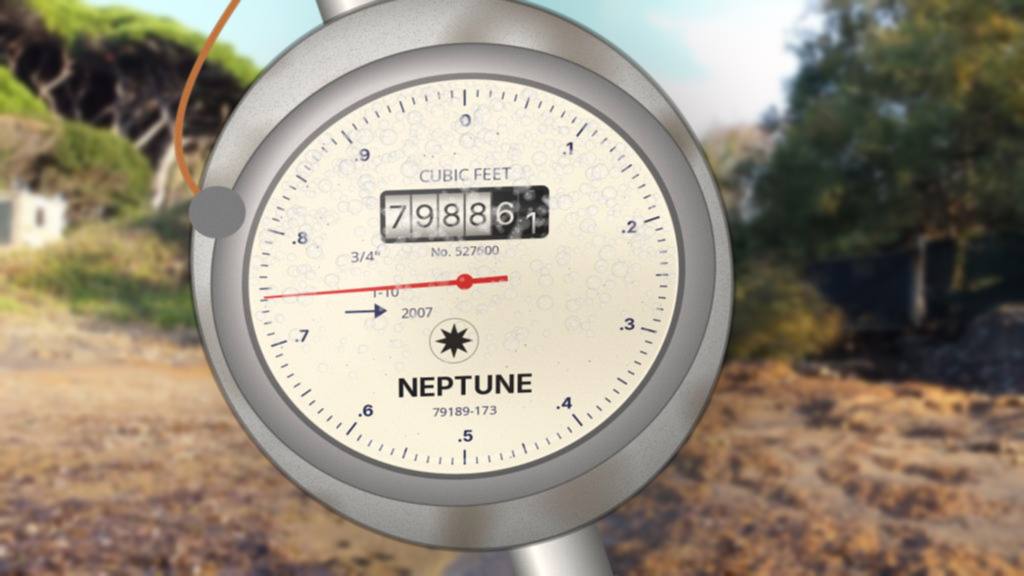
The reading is 798860.74 ft³
